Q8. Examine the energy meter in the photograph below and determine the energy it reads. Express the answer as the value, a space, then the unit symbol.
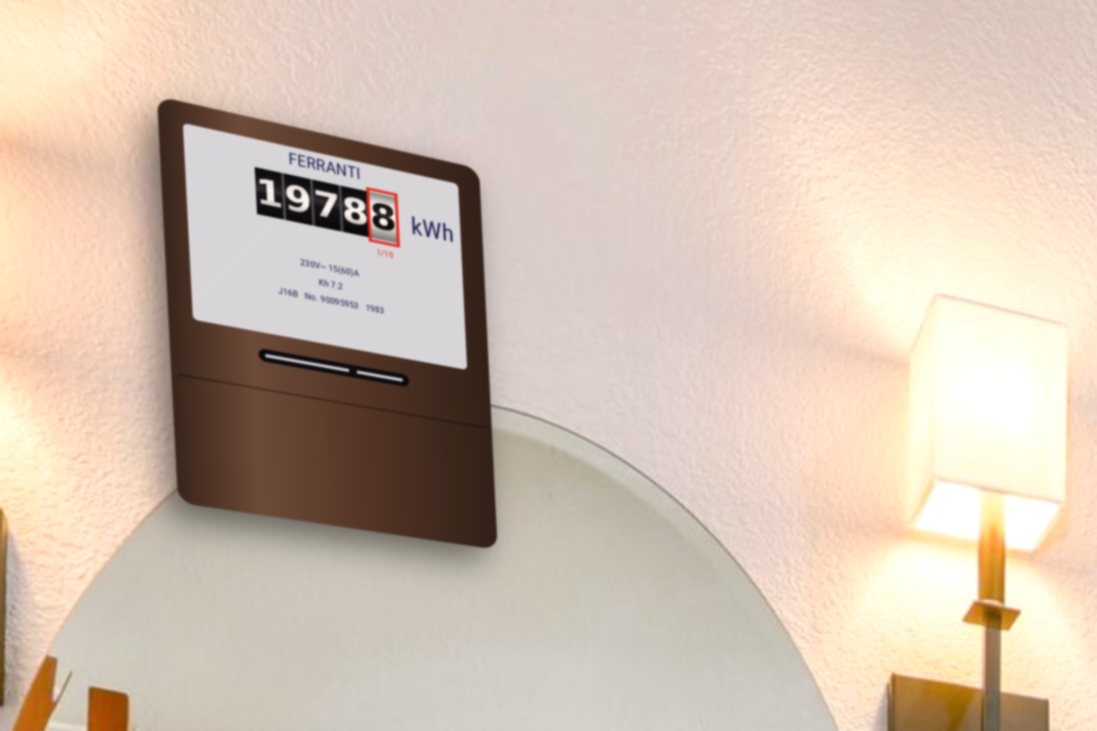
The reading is 1978.8 kWh
